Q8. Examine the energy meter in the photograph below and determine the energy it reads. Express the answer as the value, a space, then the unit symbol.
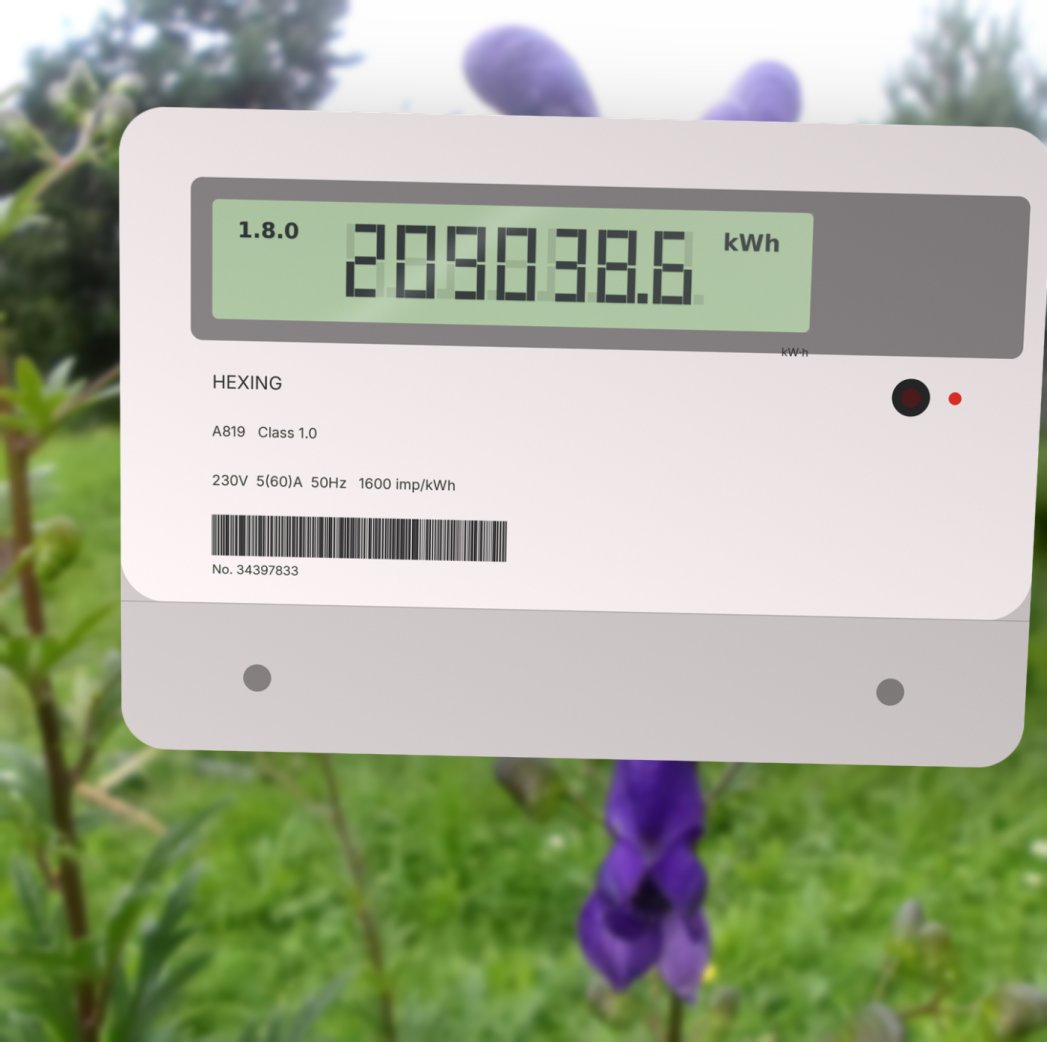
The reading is 209038.6 kWh
